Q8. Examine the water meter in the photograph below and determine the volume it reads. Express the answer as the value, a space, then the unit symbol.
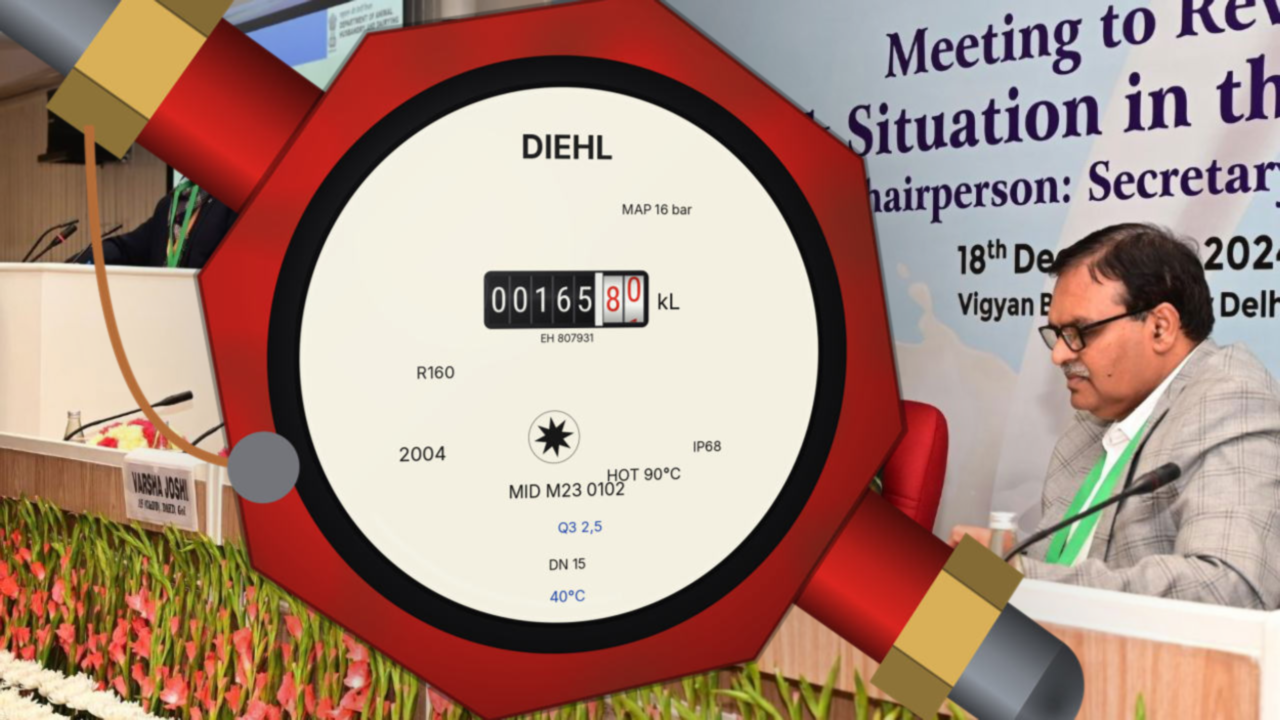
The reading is 165.80 kL
